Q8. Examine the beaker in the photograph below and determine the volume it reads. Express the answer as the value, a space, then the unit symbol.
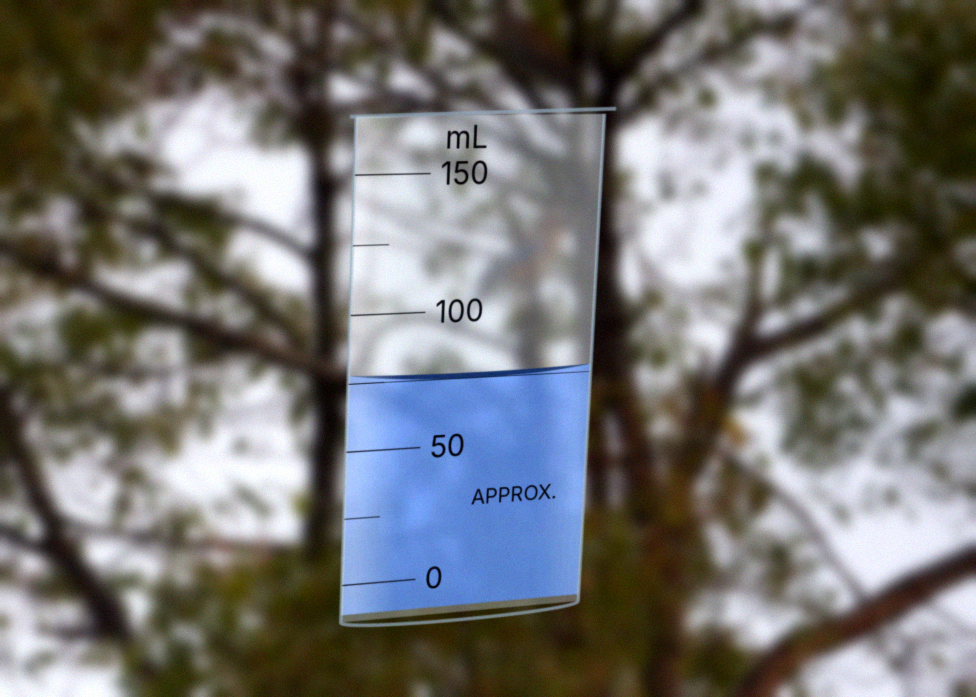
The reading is 75 mL
